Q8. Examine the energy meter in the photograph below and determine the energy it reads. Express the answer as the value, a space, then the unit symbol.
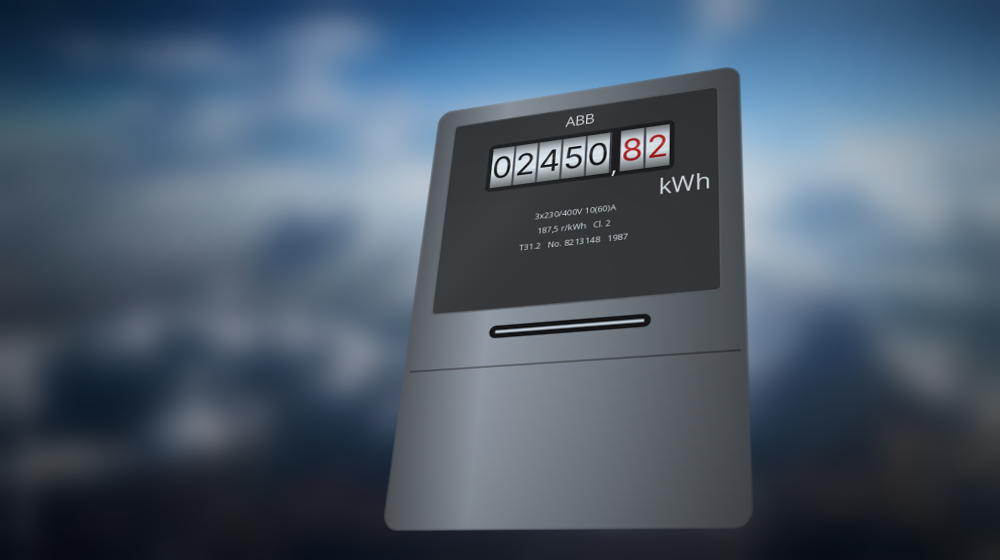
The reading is 2450.82 kWh
